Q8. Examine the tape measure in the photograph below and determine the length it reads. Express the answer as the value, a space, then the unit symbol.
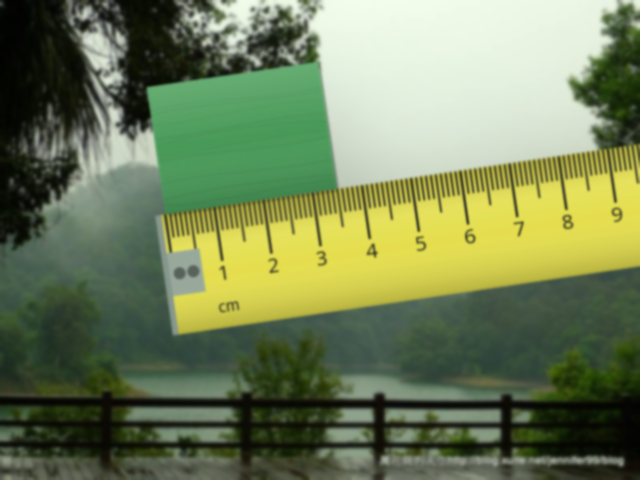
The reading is 3.5 cm
